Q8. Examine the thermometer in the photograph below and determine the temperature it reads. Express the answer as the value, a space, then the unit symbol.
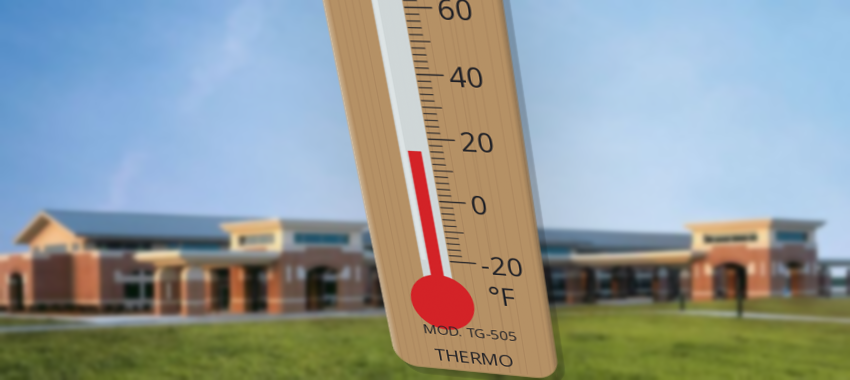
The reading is 16 °F
